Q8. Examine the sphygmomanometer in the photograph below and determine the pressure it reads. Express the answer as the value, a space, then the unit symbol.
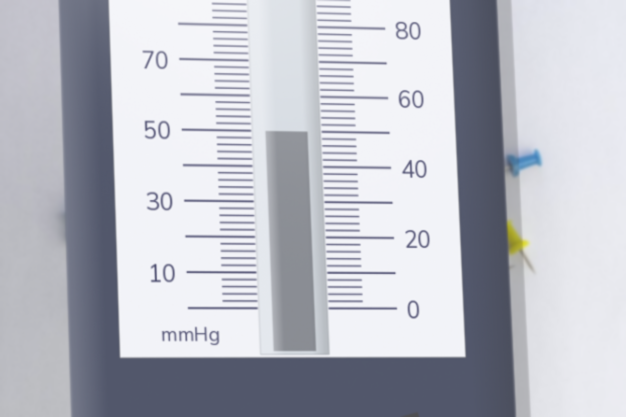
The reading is 50 mmHg
